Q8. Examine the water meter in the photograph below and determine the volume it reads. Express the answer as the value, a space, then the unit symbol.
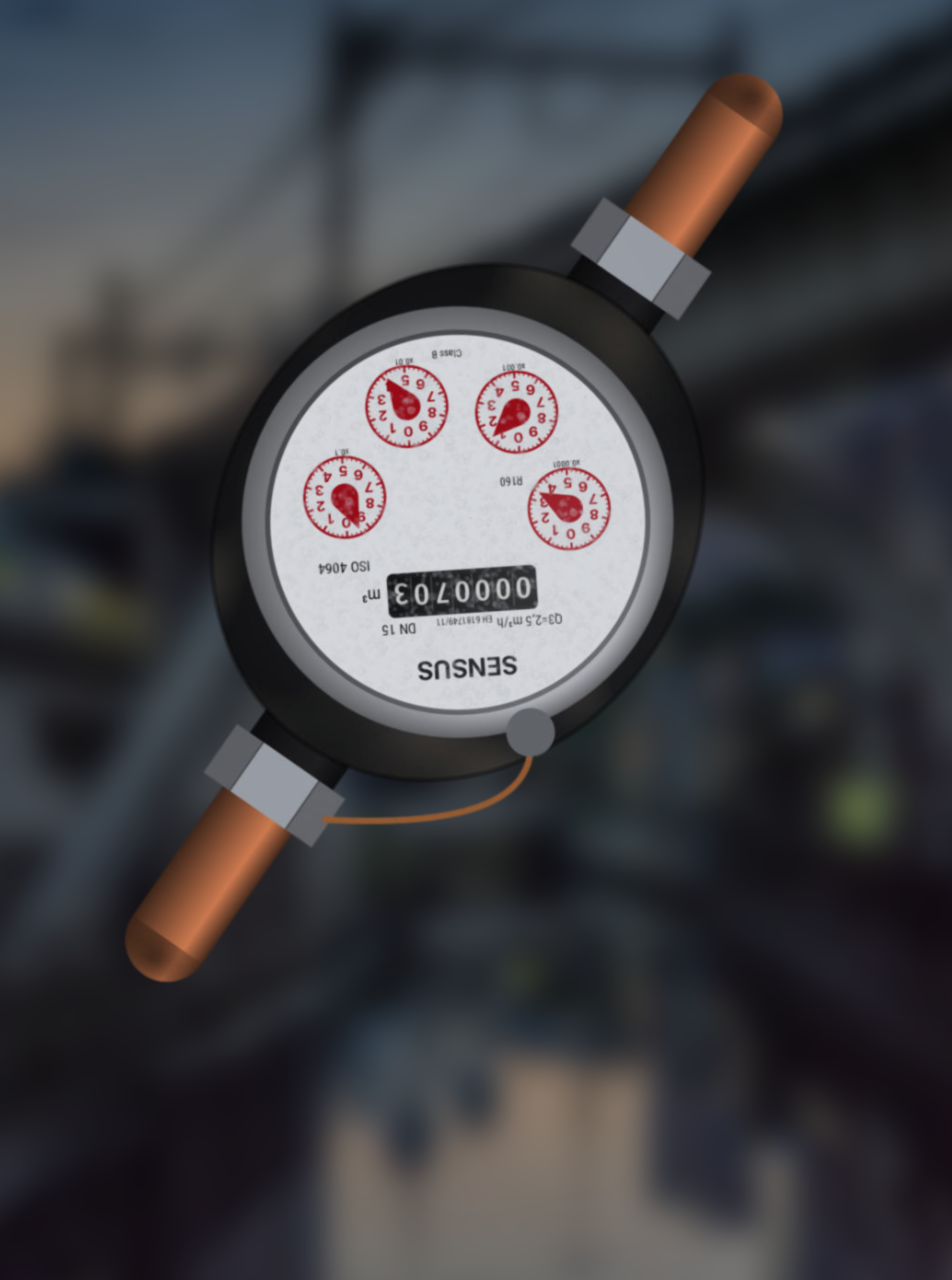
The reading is 702.9413 m³
